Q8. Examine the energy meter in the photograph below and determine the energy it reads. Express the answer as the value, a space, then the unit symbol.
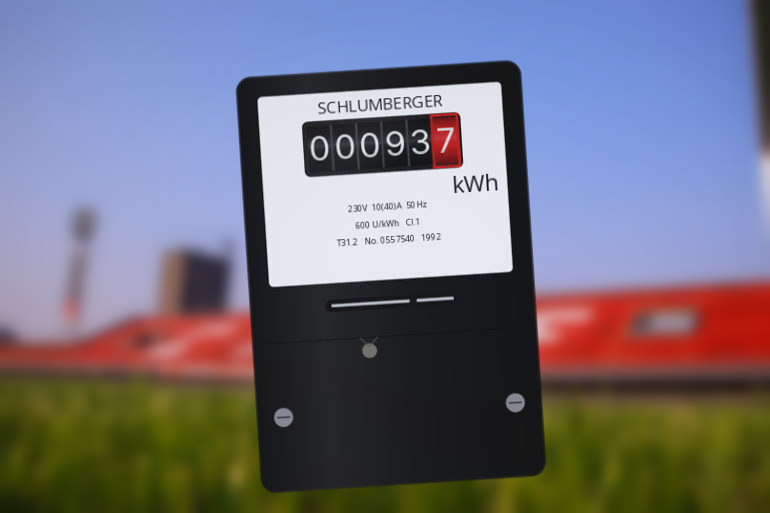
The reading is 93.7 kWh
